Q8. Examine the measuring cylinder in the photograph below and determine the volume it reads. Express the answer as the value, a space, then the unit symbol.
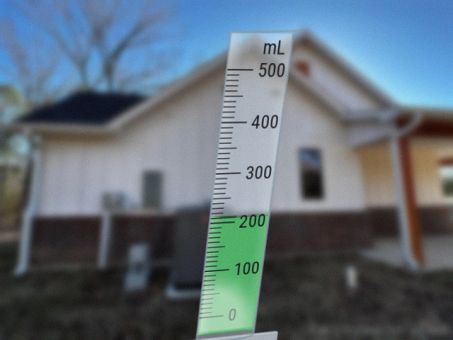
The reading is 210 mL
